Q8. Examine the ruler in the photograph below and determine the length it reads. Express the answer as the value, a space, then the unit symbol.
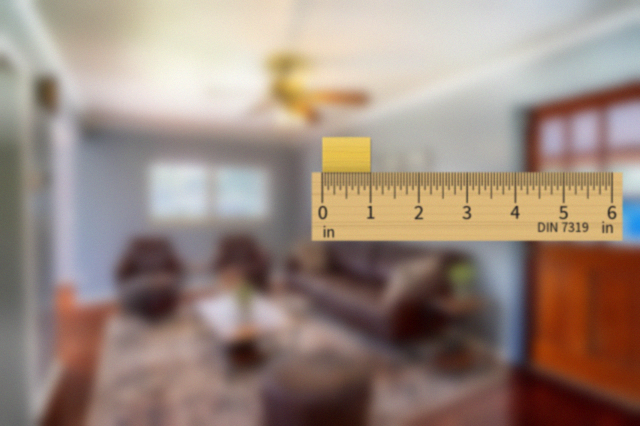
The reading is 1 in
